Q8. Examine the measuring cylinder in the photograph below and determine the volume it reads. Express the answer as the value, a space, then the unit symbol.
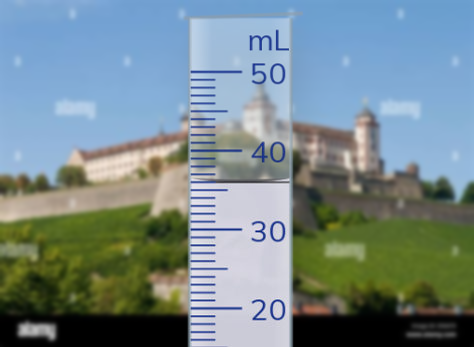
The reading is 36 mL
